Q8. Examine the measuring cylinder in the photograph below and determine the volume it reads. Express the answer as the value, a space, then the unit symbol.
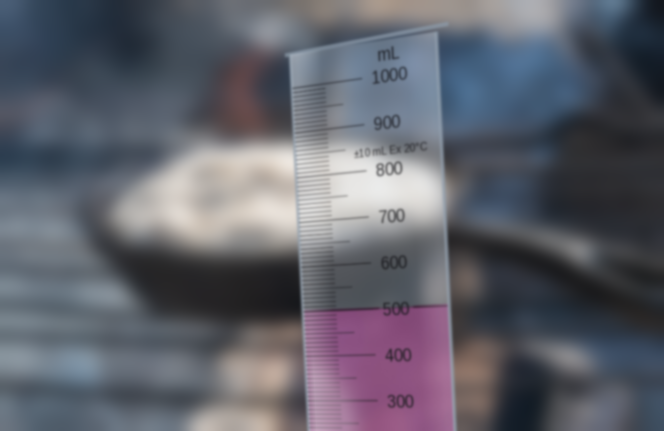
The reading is 500 mL
